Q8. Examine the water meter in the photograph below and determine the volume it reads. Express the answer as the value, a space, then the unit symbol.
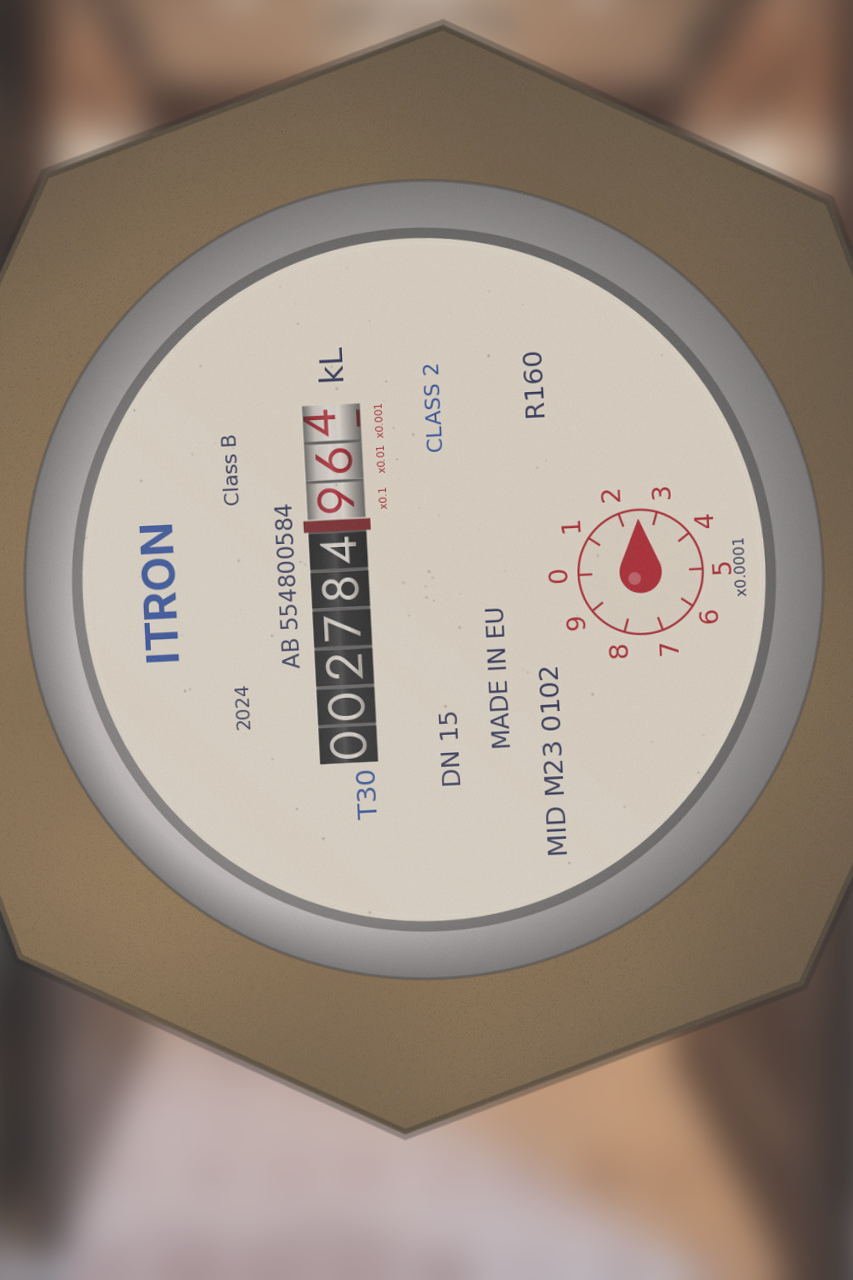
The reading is 2784.9642 kL
